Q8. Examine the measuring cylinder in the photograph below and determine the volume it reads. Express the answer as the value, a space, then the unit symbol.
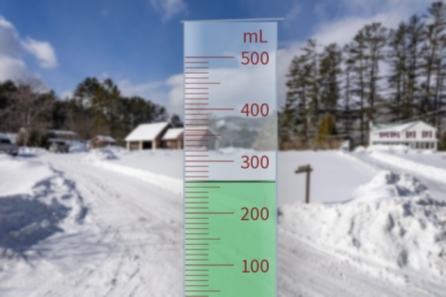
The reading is 260 mL
